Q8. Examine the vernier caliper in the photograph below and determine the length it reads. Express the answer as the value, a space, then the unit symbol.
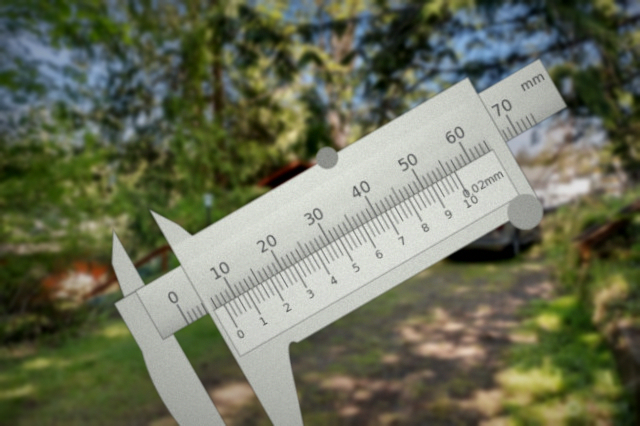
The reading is 7.5 mm
